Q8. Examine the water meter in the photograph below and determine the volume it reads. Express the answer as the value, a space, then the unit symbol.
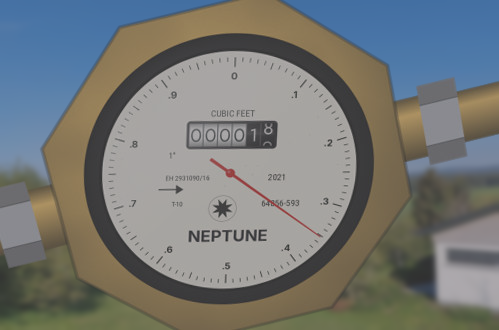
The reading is 18.35 ft³
